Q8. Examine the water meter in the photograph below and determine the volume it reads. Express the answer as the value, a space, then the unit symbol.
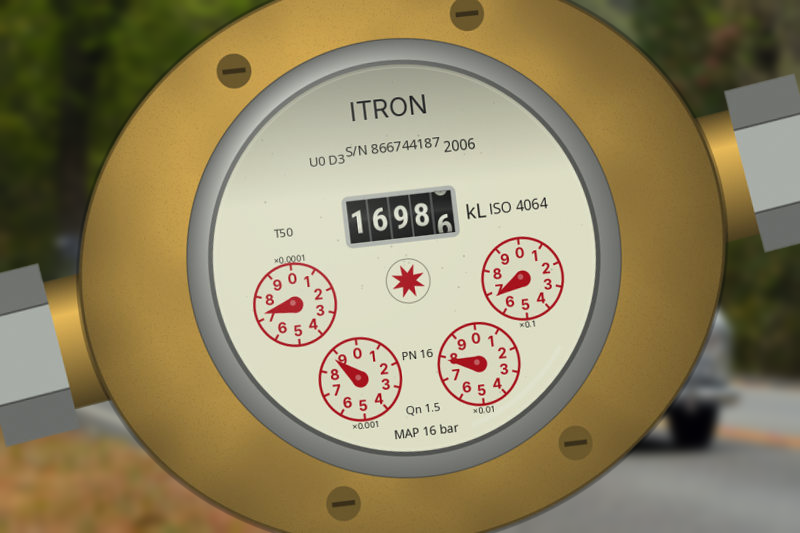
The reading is 16985.6787 kL
